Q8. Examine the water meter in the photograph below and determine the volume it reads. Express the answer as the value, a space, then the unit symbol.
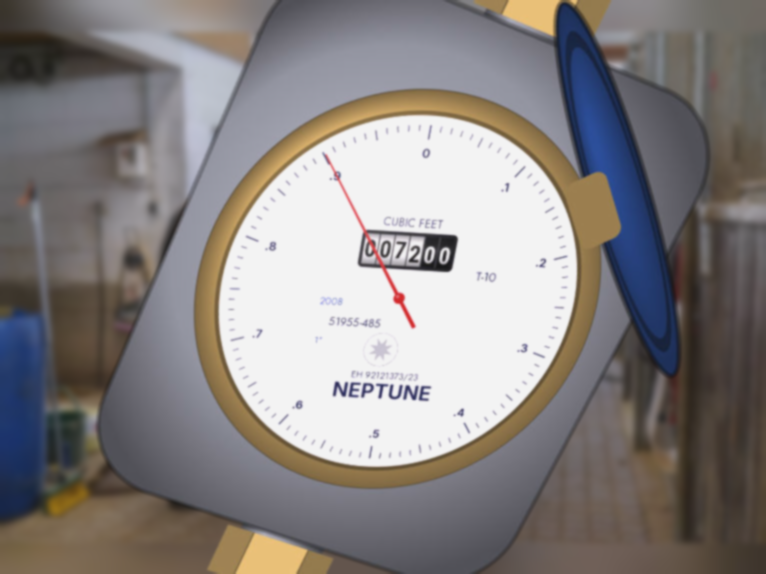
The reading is 7199.90 ft³
